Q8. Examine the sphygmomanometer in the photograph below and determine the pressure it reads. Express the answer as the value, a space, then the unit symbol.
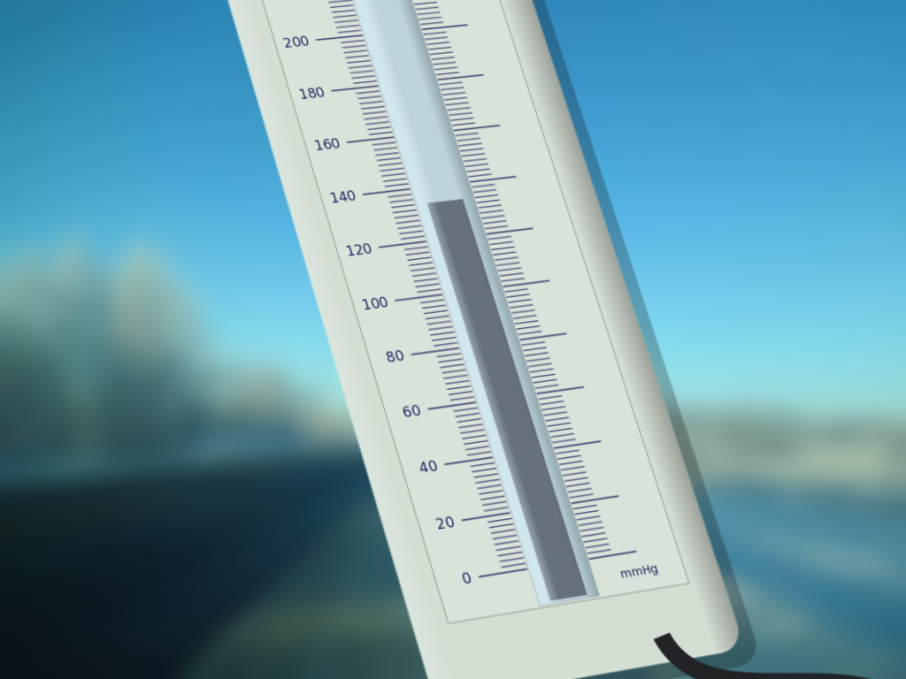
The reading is 134 mmHg
